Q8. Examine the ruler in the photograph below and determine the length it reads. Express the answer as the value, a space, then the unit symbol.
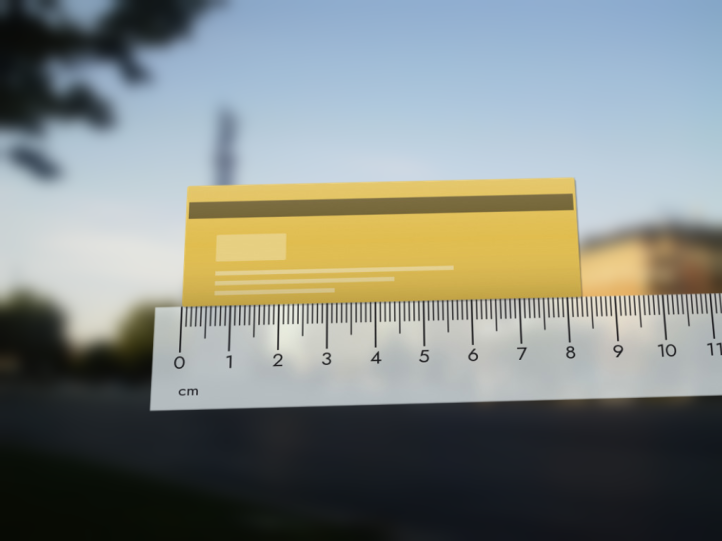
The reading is 8.3 cm
